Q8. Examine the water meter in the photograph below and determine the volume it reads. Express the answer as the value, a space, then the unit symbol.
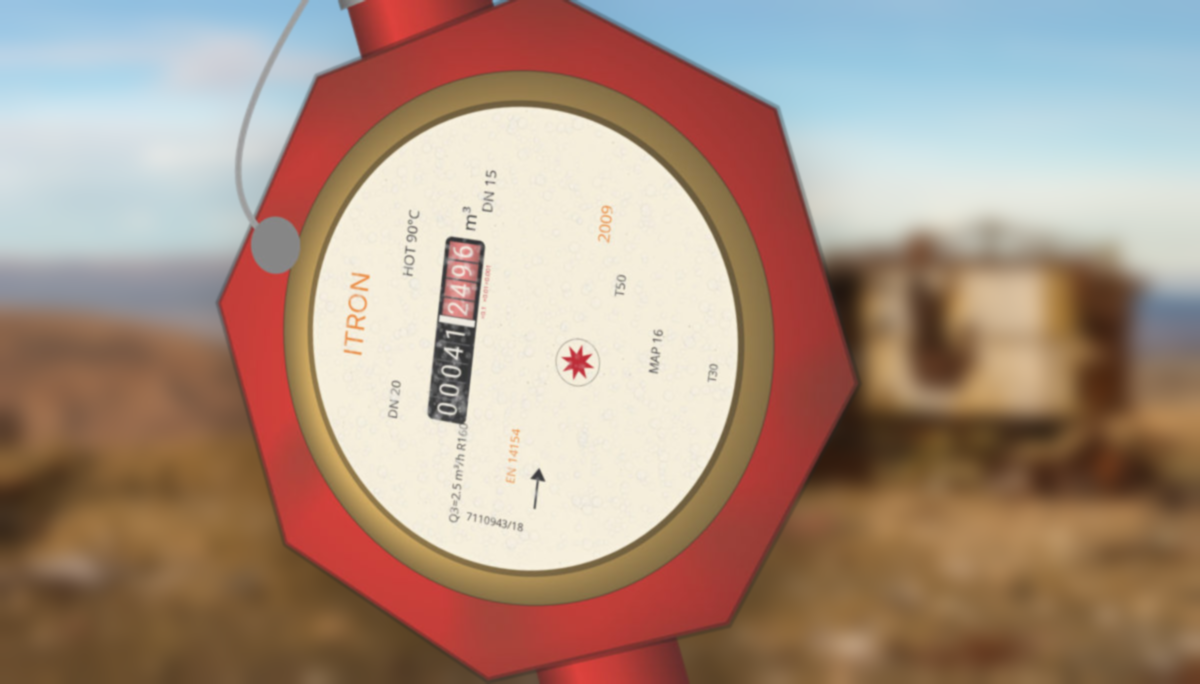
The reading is 41.2496 m³
